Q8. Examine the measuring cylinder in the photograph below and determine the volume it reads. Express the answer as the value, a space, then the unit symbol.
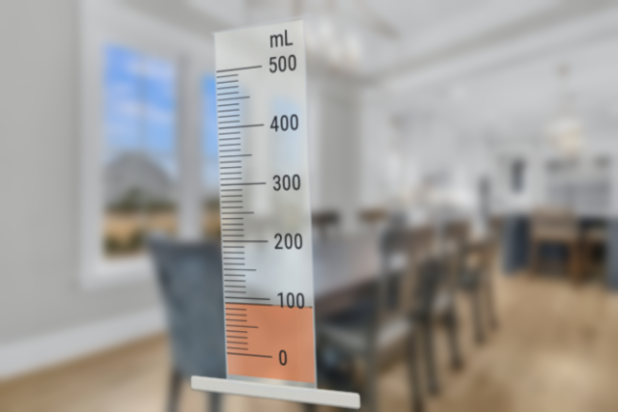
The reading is 90 mL
